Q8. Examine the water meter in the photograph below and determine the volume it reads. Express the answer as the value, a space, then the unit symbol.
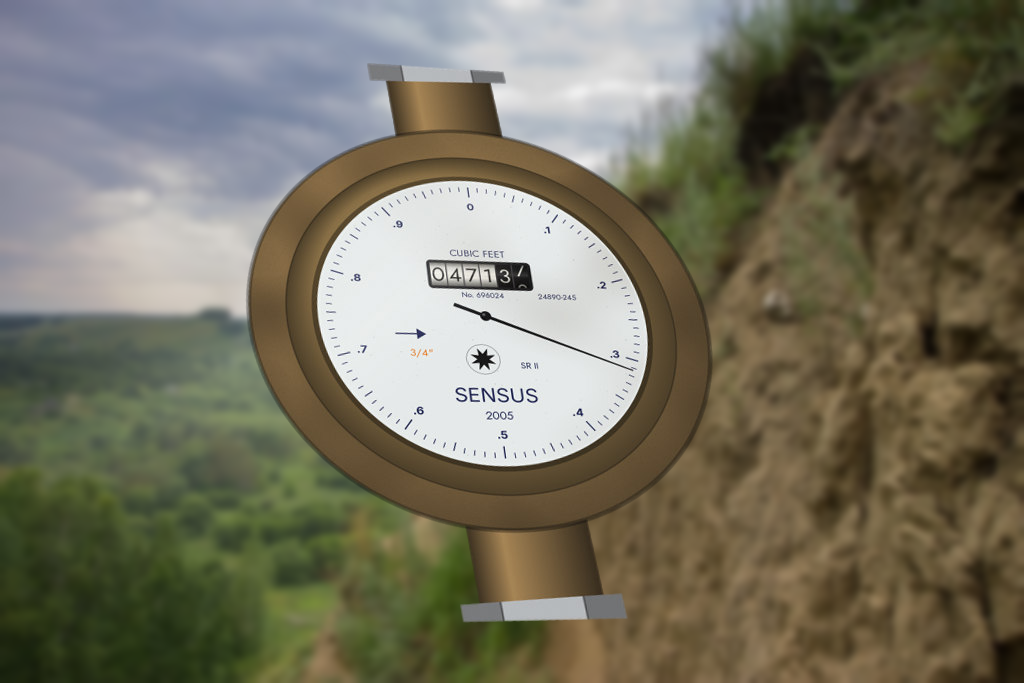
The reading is 47137.31 ft³
